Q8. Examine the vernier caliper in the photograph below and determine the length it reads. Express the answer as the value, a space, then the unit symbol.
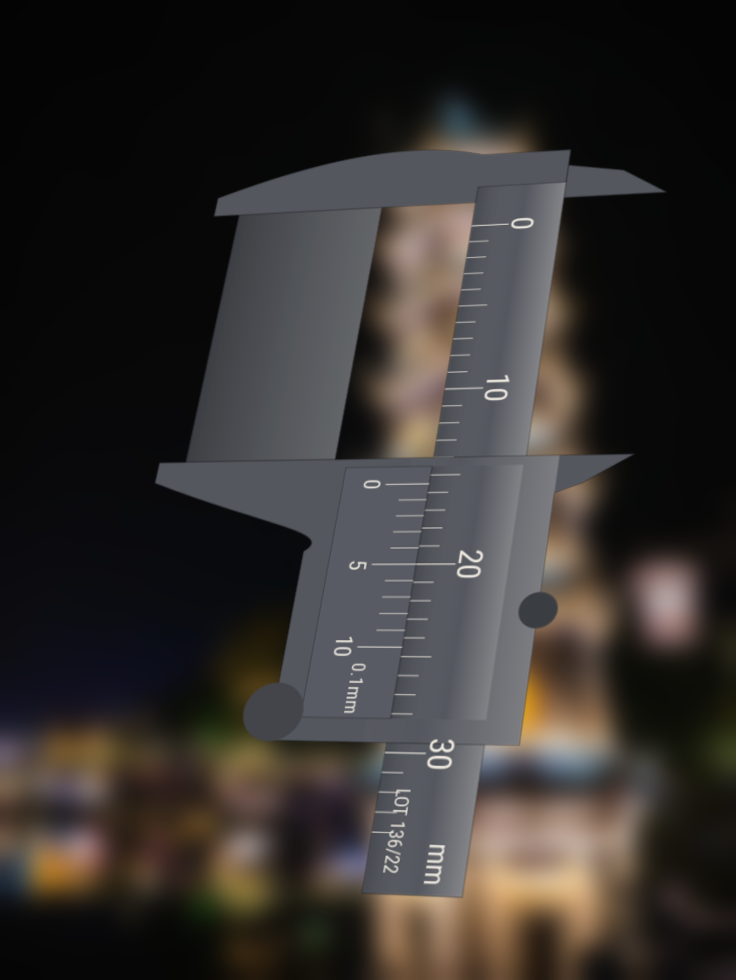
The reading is 15.5 mm
